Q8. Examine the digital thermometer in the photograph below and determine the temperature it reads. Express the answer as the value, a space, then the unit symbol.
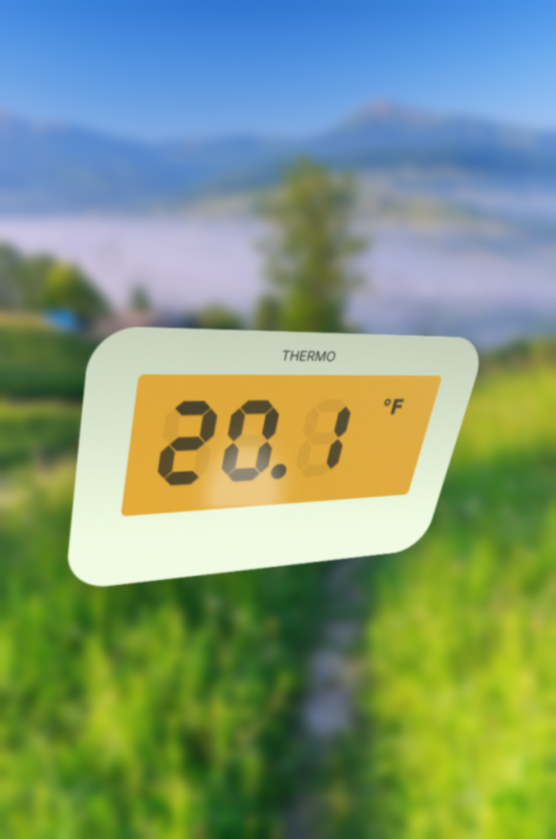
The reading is 20.1 °F
